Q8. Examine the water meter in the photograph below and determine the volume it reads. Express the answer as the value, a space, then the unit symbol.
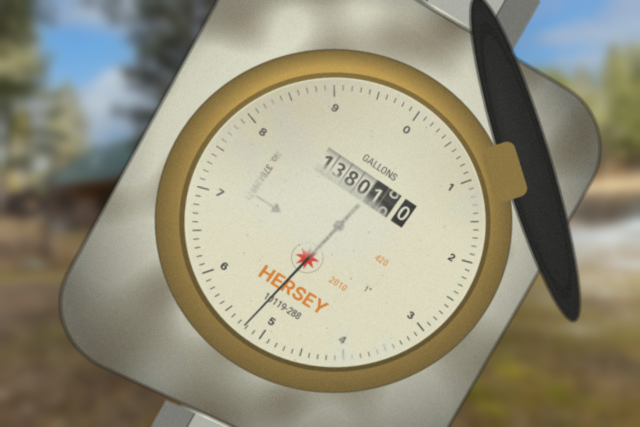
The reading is 1380185.2 gal
